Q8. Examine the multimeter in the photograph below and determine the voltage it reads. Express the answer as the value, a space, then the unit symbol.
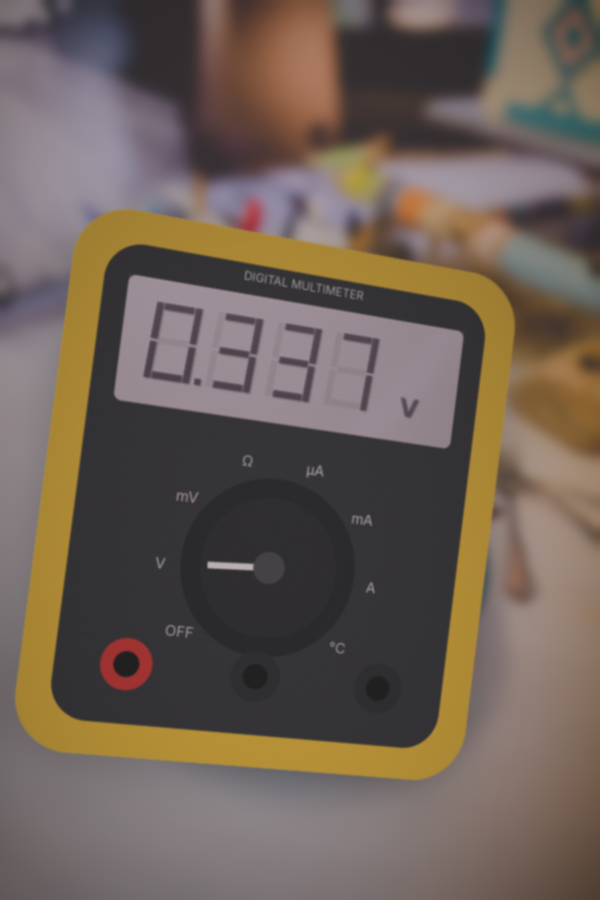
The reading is 0.337 V
